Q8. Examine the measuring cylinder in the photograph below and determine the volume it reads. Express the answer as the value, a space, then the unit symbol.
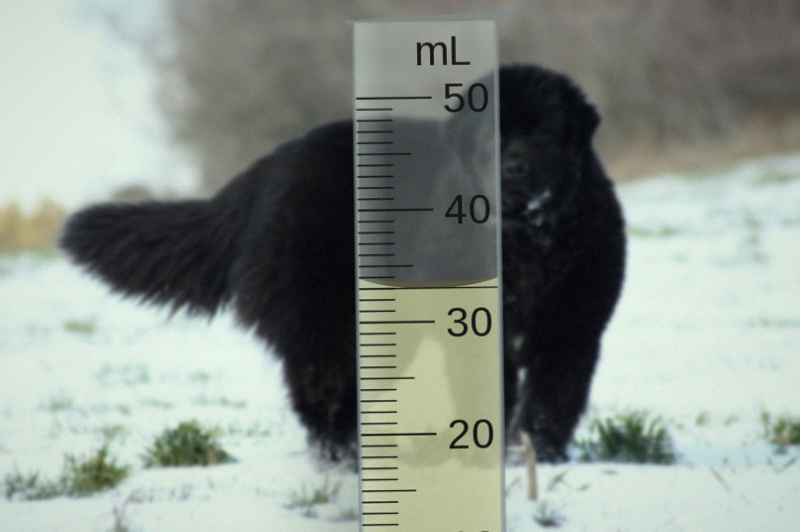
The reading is 33 mL
